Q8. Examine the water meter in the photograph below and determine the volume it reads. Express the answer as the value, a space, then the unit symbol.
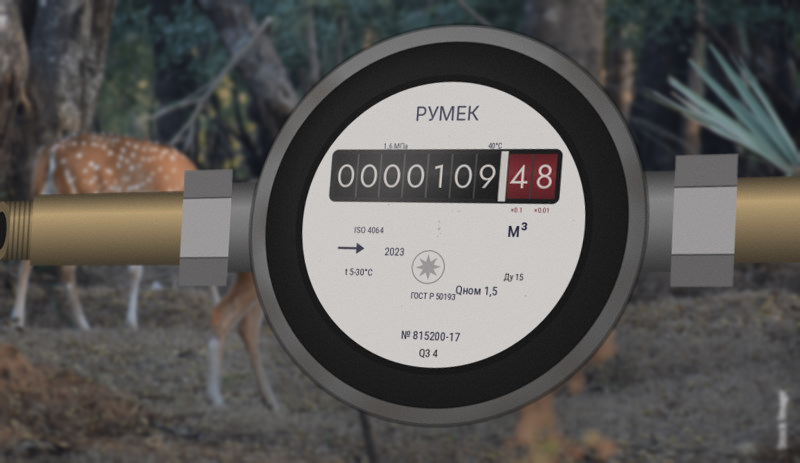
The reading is 109.48 m³
